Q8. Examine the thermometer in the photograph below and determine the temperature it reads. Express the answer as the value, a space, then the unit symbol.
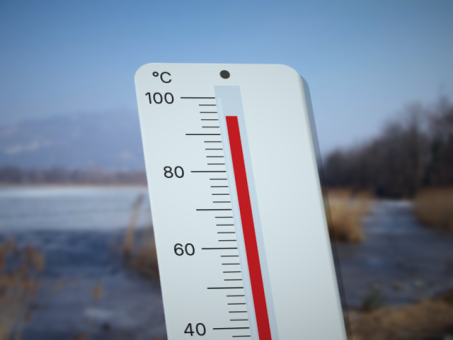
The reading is 95 °C
